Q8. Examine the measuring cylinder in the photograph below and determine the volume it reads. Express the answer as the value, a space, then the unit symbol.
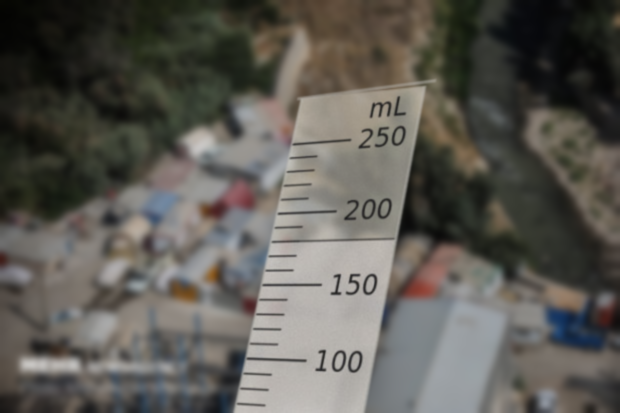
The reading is 180 mL
